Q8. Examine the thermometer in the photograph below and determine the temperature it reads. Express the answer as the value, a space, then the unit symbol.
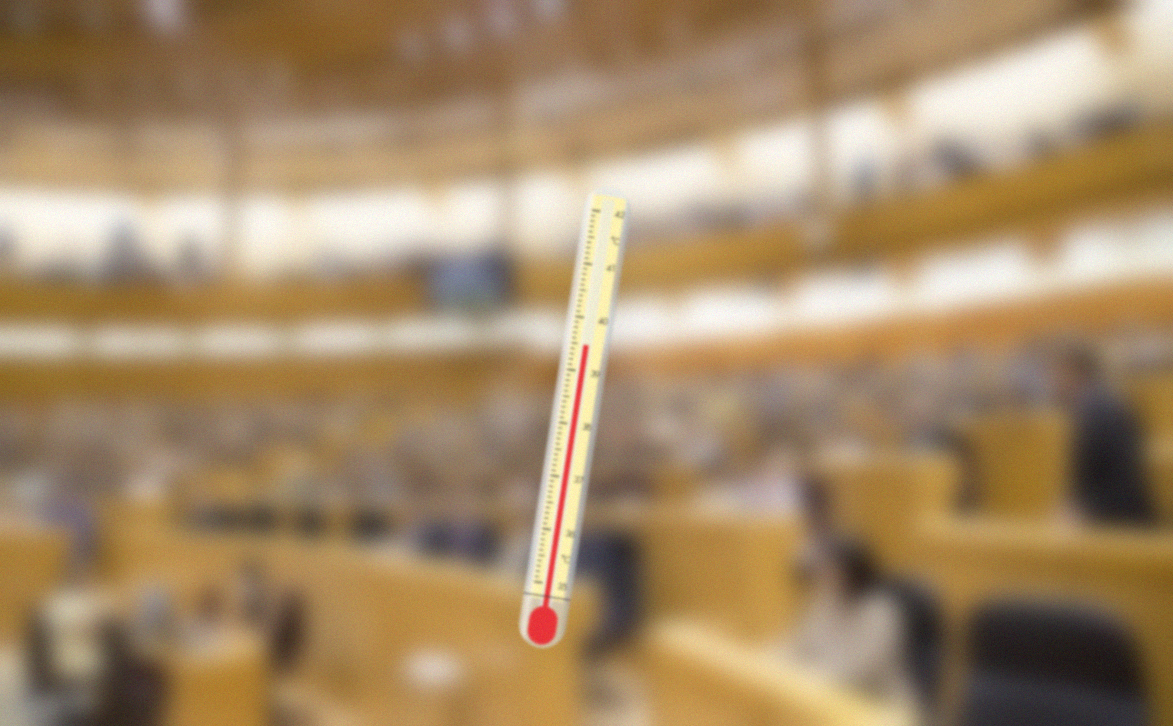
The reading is 39.5 °C
